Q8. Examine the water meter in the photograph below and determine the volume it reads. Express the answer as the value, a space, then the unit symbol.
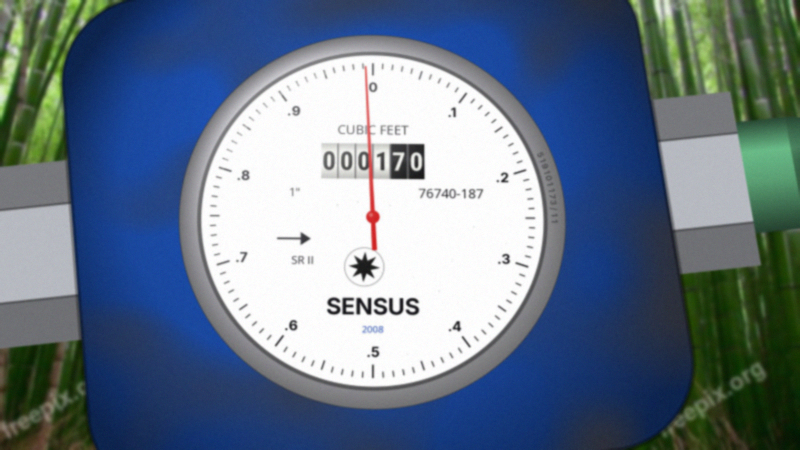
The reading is 169.99 ft³
